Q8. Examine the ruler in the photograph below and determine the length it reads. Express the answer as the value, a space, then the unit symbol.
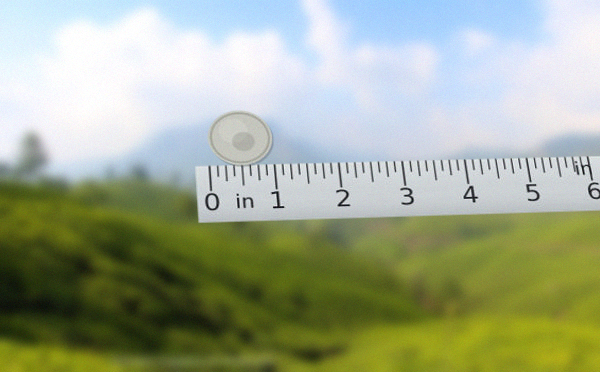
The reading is 1 in
